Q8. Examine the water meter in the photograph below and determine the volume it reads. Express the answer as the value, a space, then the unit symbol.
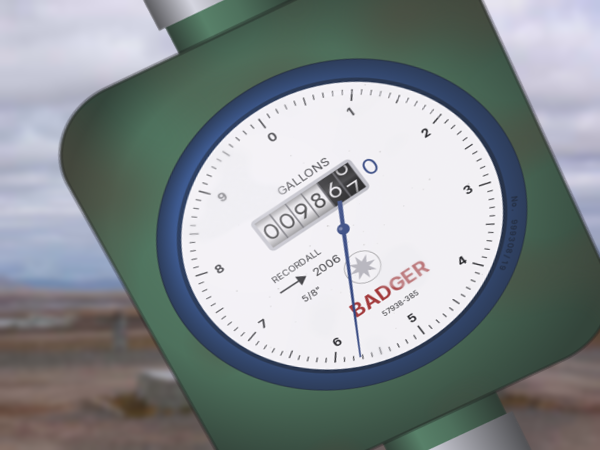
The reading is 98665.7 gal
